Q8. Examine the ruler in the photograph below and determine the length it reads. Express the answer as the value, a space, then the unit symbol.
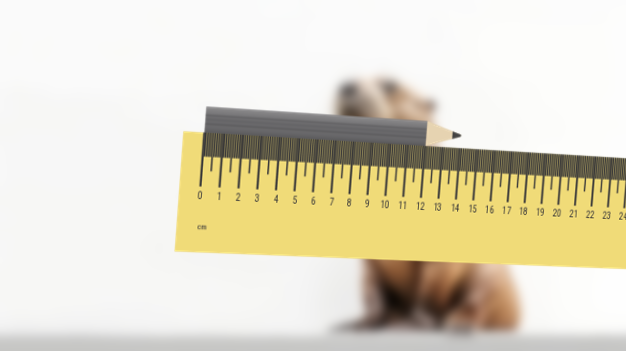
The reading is 14 cm
